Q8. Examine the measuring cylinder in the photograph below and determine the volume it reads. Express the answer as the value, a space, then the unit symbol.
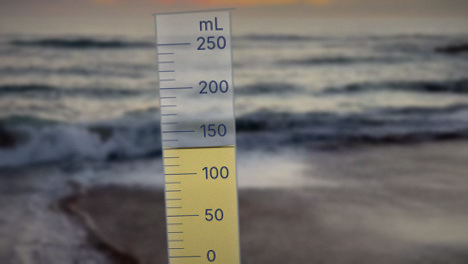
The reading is 130 mL
